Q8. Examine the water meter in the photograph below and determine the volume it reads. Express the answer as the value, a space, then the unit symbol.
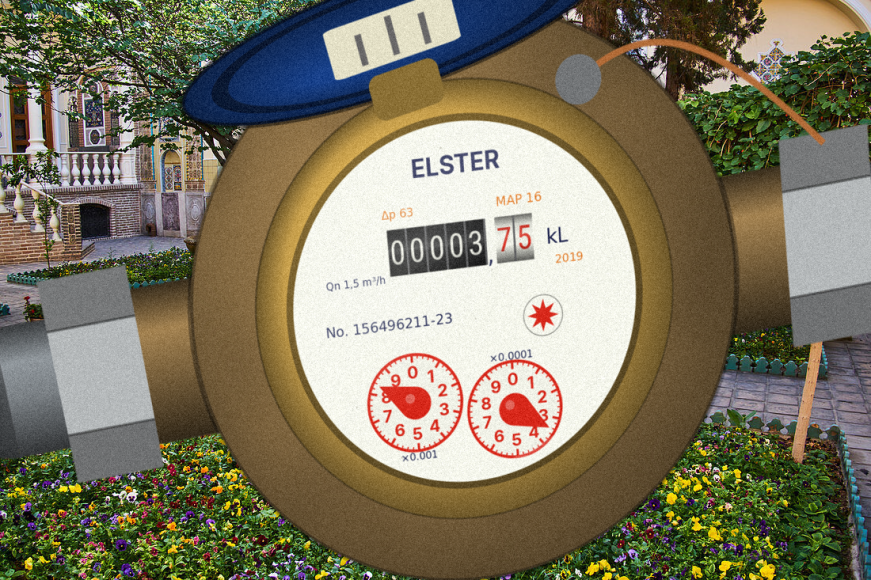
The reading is 3.7583 kL
